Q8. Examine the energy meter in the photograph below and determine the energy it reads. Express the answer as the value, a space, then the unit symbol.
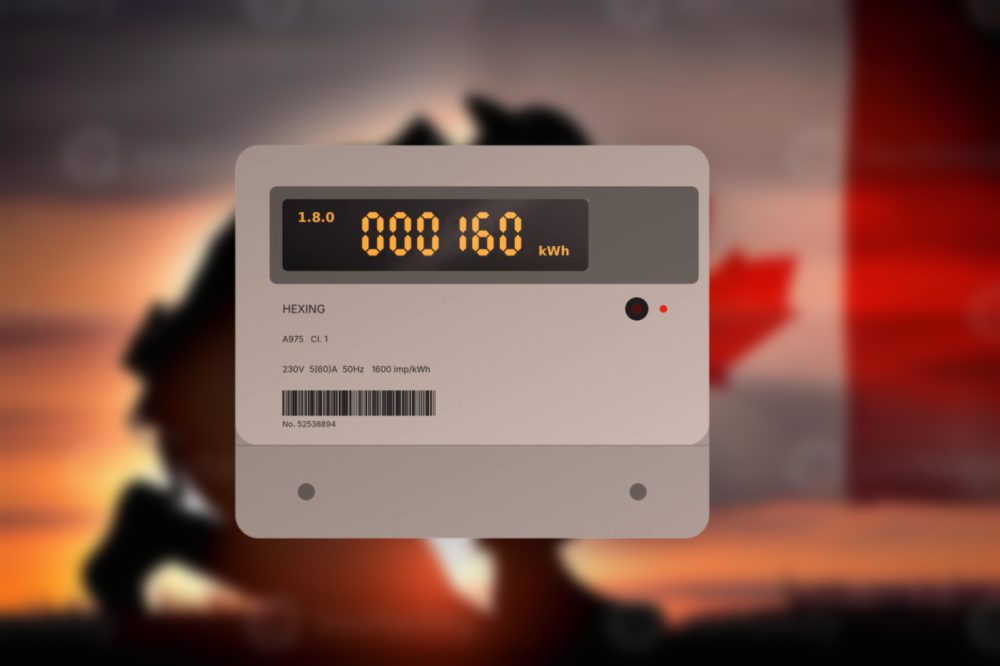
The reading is 160 kWh
